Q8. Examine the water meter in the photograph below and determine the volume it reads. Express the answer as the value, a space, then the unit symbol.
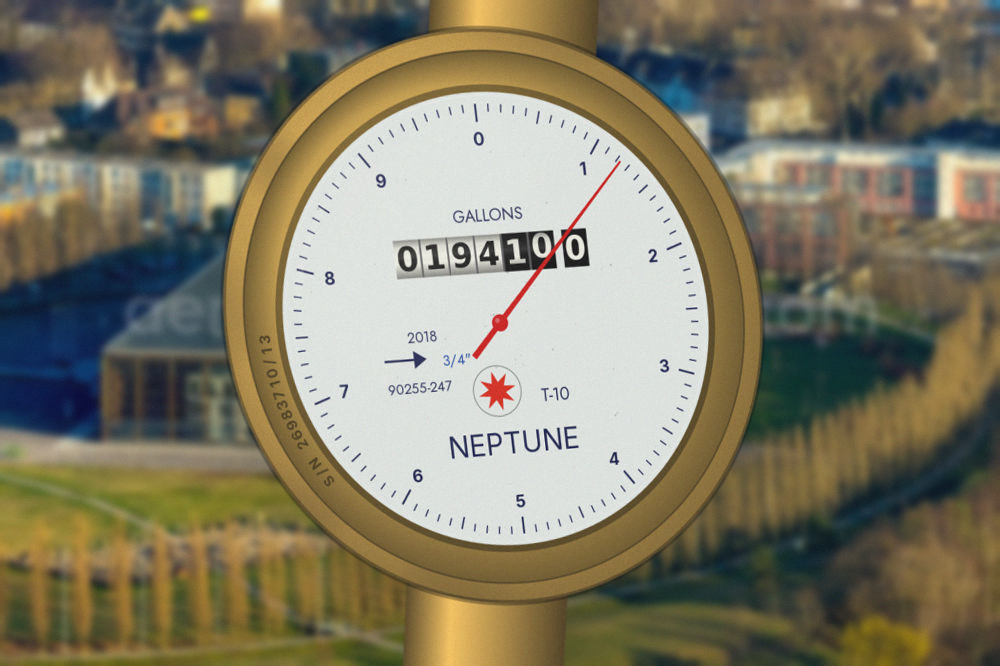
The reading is 194101.2 gal
